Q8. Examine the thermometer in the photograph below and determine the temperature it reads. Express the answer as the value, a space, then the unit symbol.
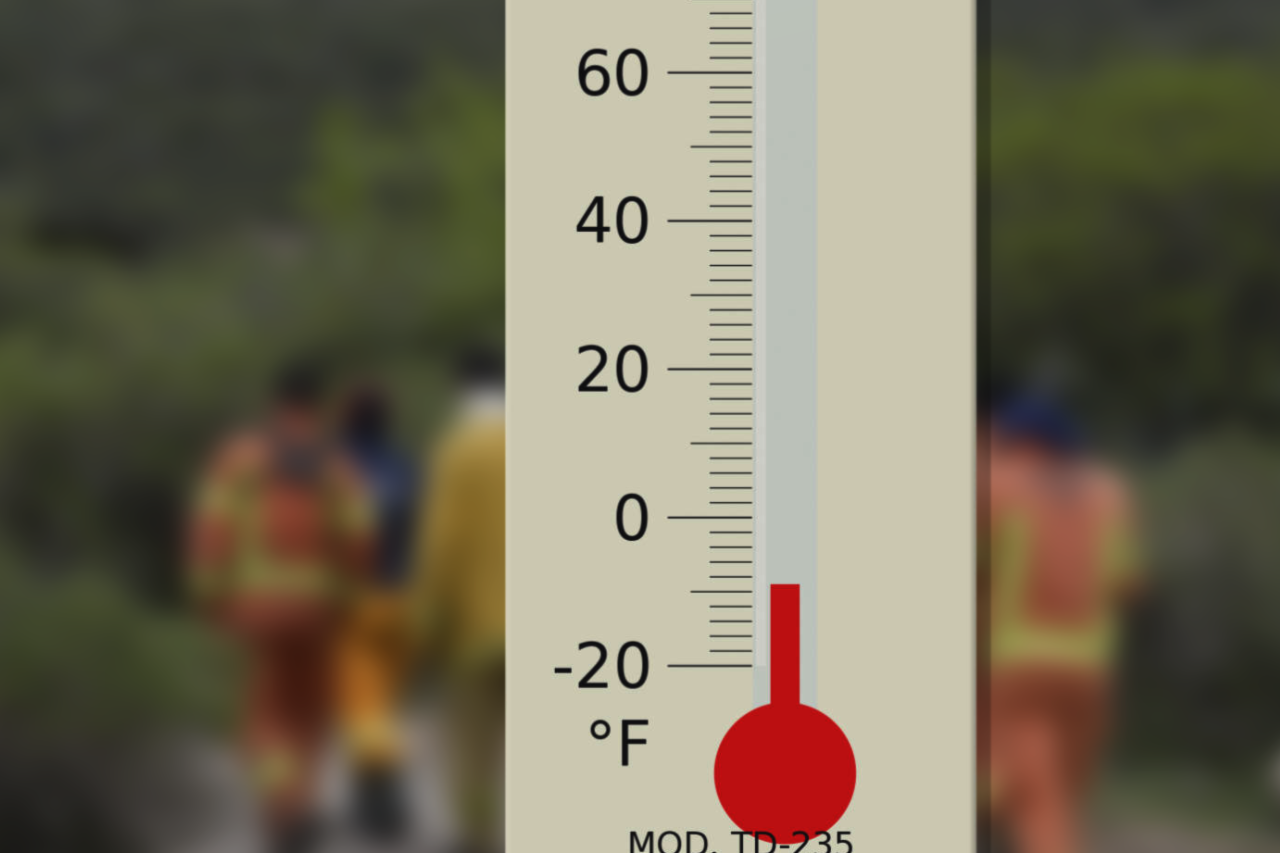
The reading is -9 °F
